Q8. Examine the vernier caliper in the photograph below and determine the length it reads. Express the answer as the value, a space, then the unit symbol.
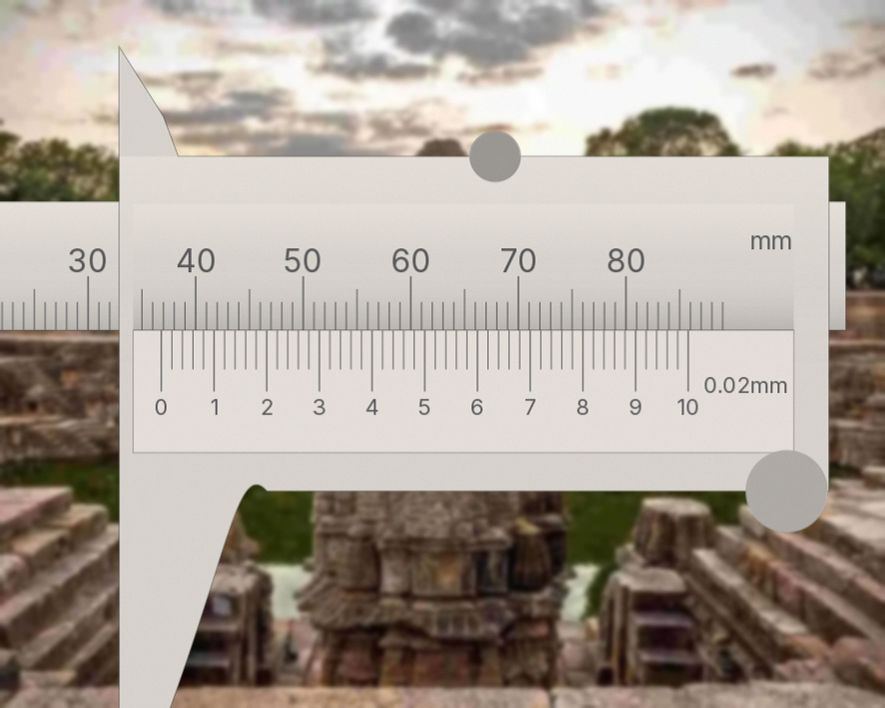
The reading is 36.8 mm
